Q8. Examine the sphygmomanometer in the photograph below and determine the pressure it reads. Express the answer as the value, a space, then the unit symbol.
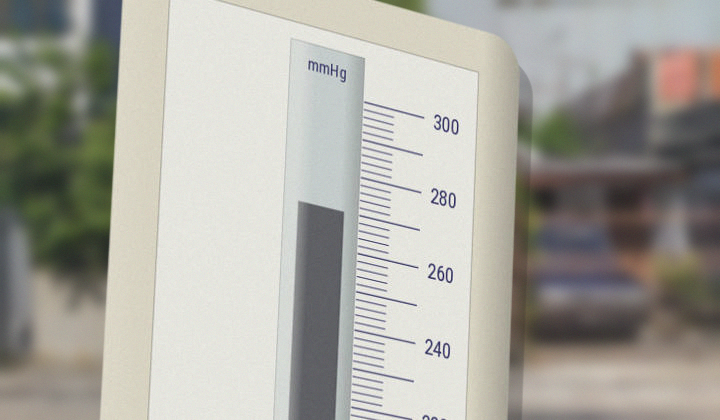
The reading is 270 mmHg
